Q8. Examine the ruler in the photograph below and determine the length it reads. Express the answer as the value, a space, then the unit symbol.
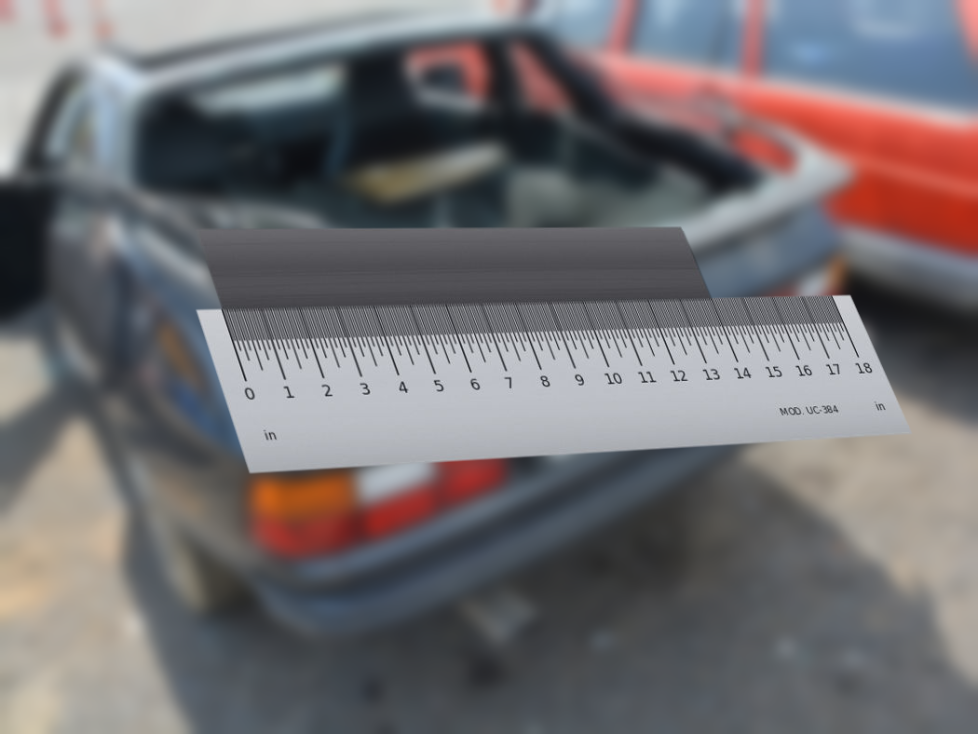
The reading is 14 in
